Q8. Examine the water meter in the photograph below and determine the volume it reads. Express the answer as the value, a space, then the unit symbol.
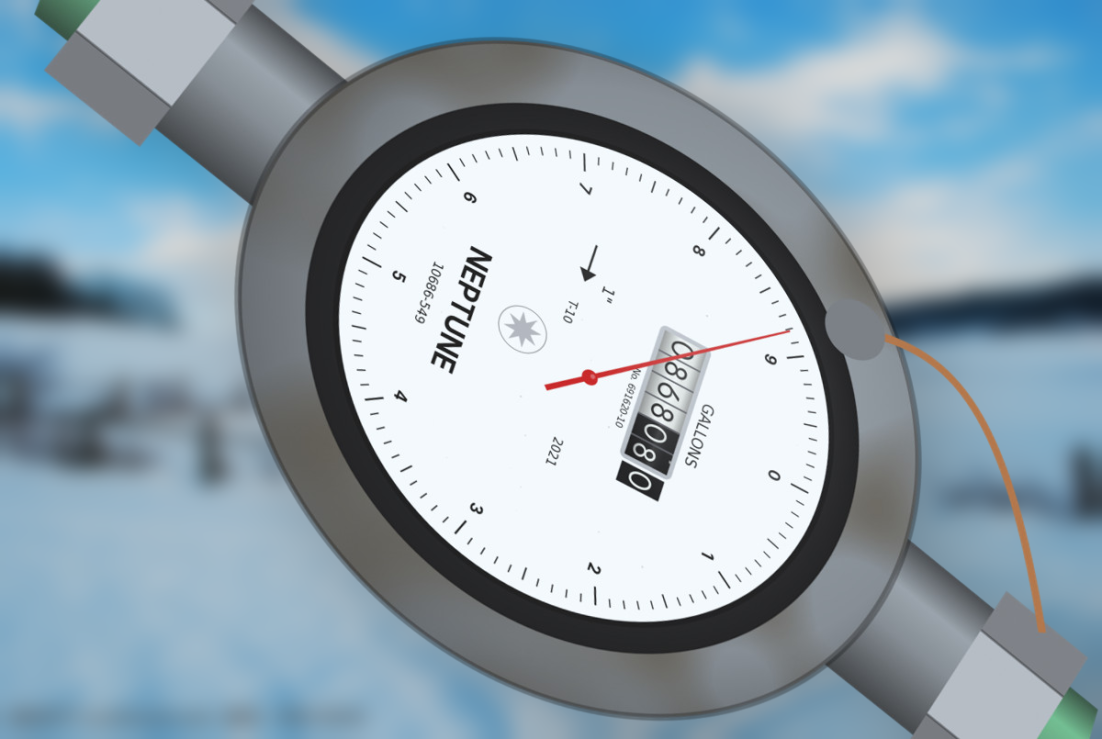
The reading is 868078.8 gal
